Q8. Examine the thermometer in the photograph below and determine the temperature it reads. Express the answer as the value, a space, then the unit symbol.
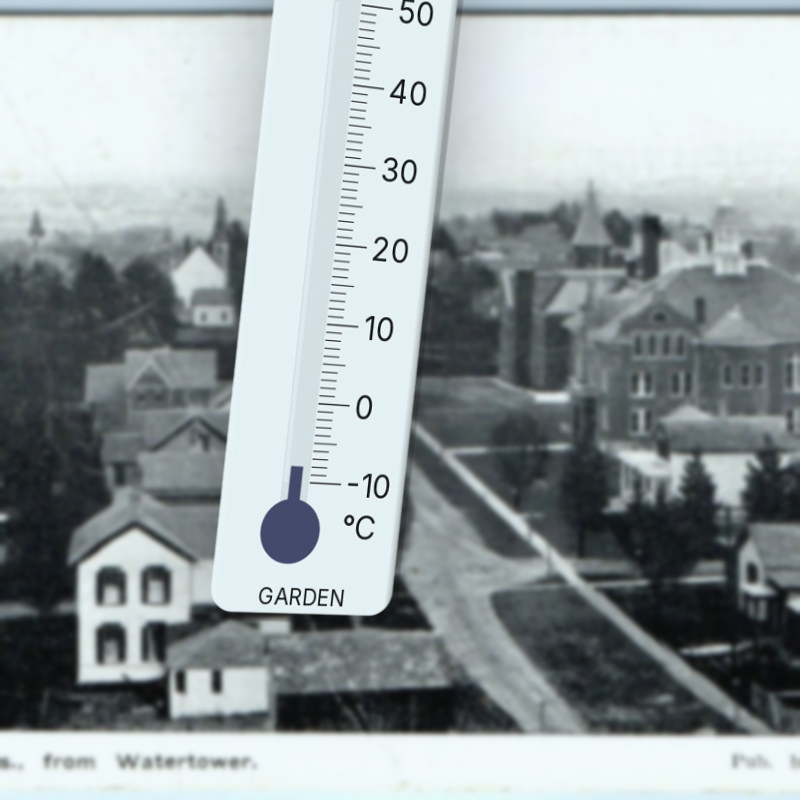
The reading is -8 °C
